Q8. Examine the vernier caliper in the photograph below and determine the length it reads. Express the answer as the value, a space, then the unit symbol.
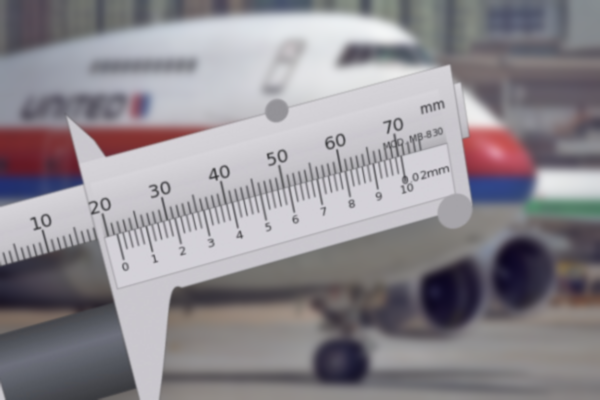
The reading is 21.5 mm
